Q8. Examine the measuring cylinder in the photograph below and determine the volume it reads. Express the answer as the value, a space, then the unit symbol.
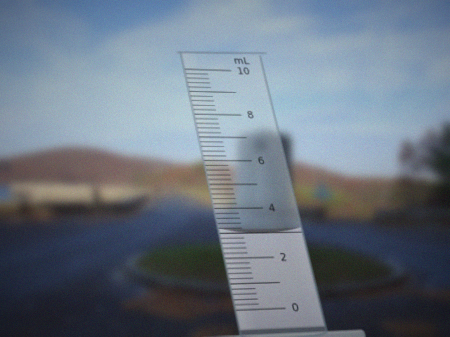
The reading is 3 mL
